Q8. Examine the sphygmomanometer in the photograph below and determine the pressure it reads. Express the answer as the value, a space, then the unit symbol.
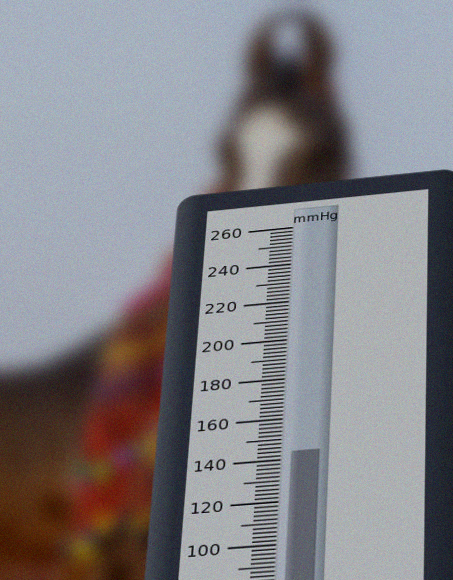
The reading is 144 mmHg
